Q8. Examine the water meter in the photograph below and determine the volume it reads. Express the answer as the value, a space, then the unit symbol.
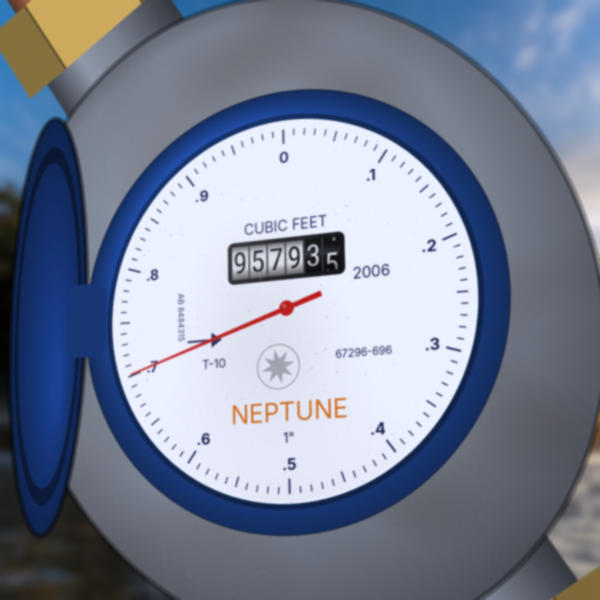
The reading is 957934.70 ft³
